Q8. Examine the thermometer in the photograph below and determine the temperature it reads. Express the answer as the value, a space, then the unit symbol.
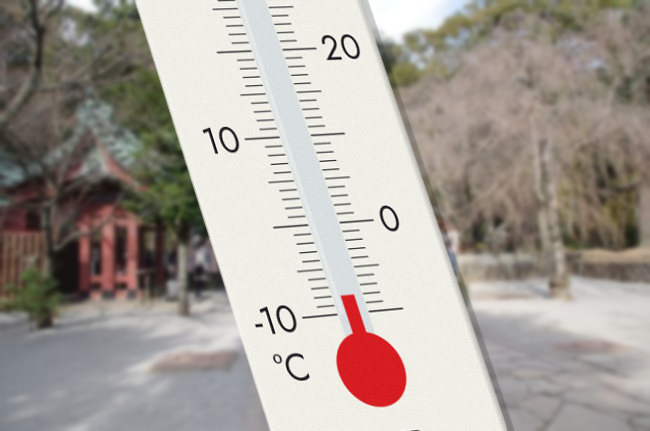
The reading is -8 °C
